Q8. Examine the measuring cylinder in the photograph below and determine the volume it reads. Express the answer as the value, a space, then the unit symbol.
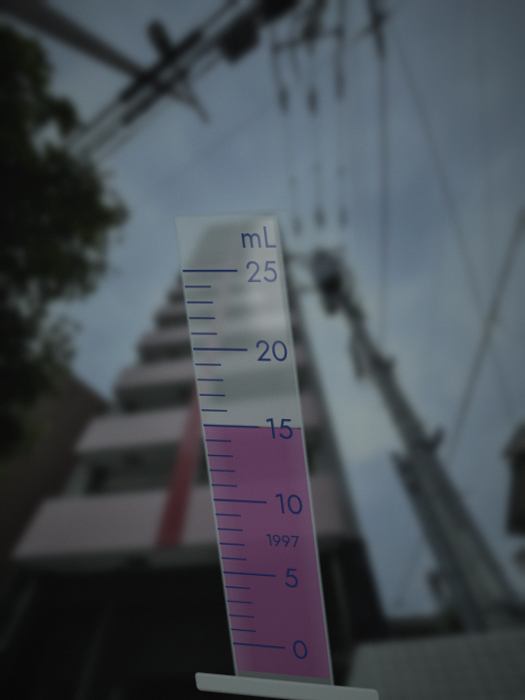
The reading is 15 mL
